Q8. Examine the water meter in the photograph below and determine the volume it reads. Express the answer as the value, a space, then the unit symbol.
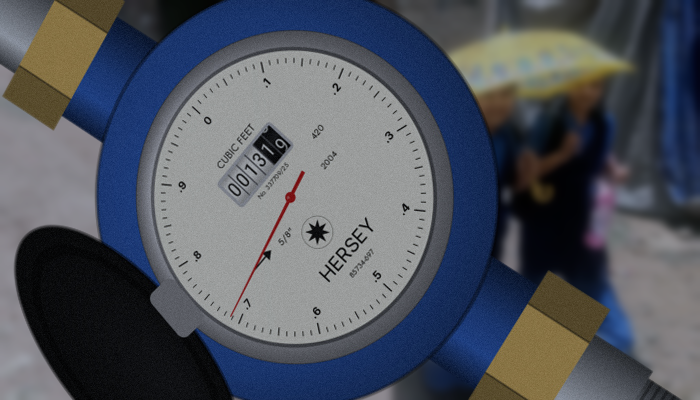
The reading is 1318.71 ft³
